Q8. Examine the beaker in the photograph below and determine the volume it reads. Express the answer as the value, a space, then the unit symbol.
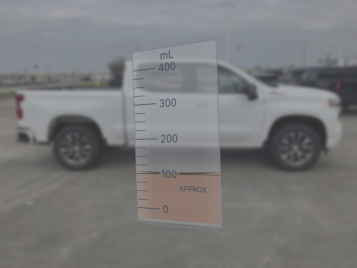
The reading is 100 mL
